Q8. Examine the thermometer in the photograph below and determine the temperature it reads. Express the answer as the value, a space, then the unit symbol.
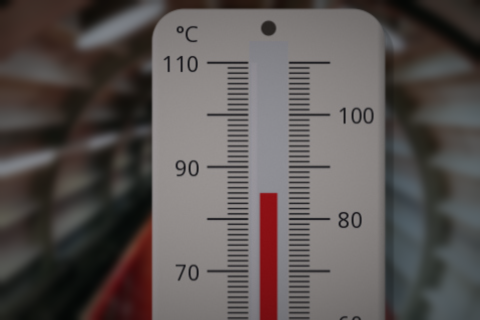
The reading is 85 °C
